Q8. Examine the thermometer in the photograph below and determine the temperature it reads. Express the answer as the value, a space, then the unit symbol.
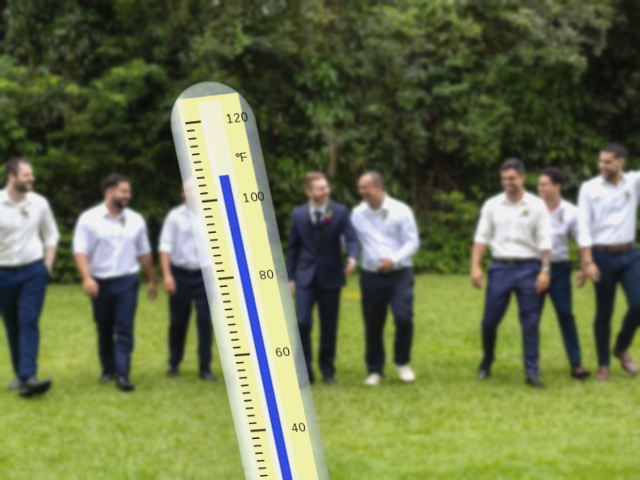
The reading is 106 °F
